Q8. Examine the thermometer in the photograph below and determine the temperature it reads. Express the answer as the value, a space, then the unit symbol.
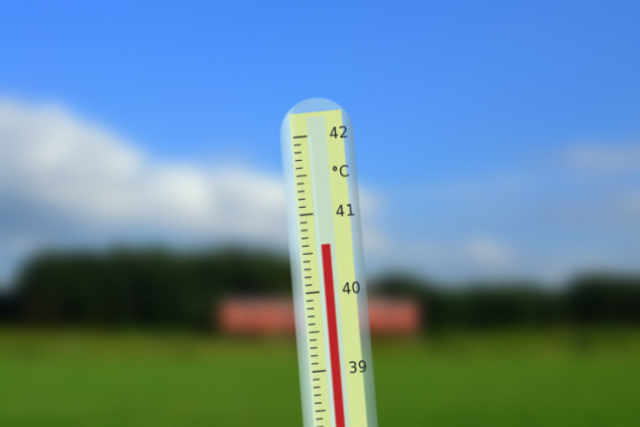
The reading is 40.6 °C
